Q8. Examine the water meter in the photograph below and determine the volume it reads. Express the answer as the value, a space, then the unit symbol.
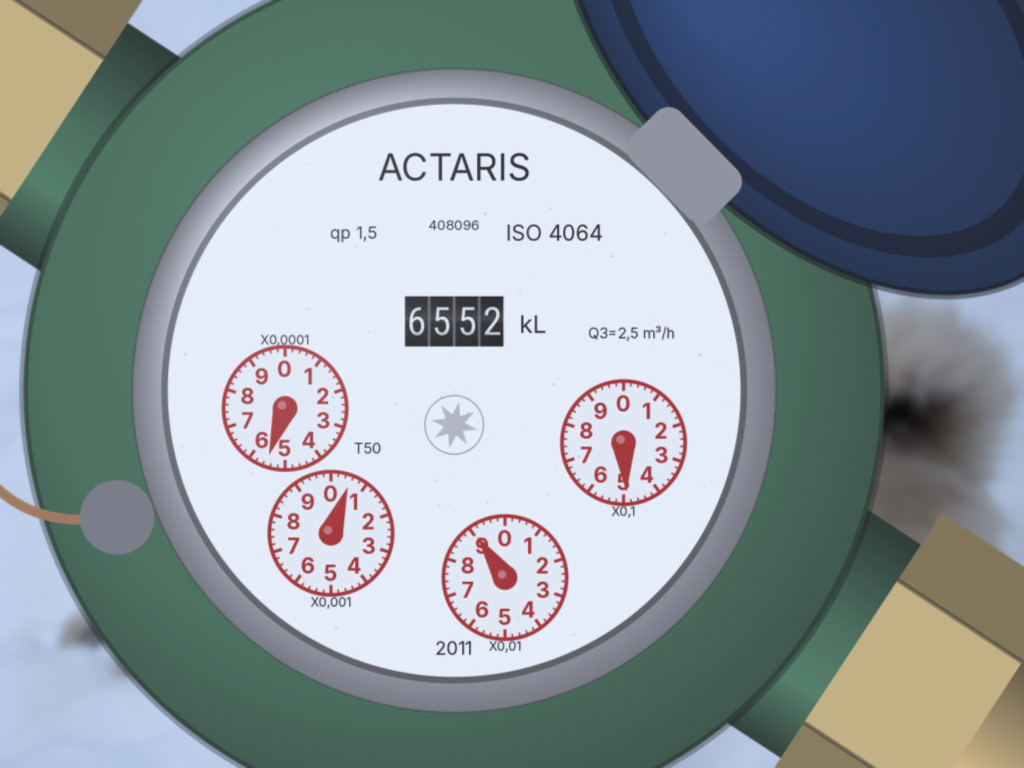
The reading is 6552.4905 kL
